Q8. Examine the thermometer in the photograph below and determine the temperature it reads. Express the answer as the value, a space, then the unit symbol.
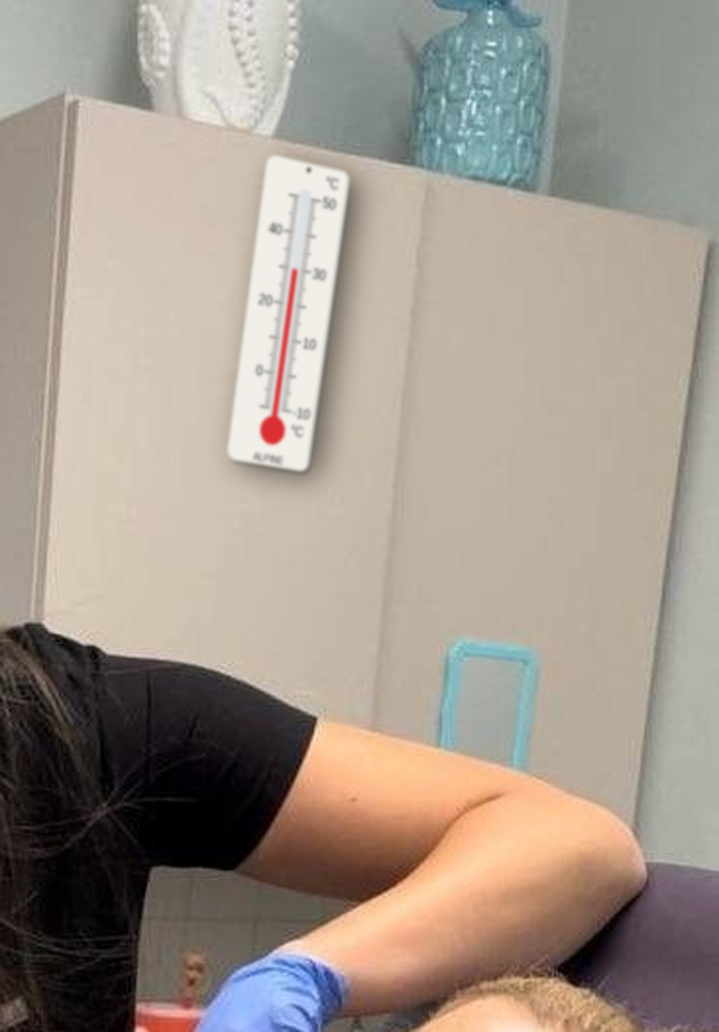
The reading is 30 °C
